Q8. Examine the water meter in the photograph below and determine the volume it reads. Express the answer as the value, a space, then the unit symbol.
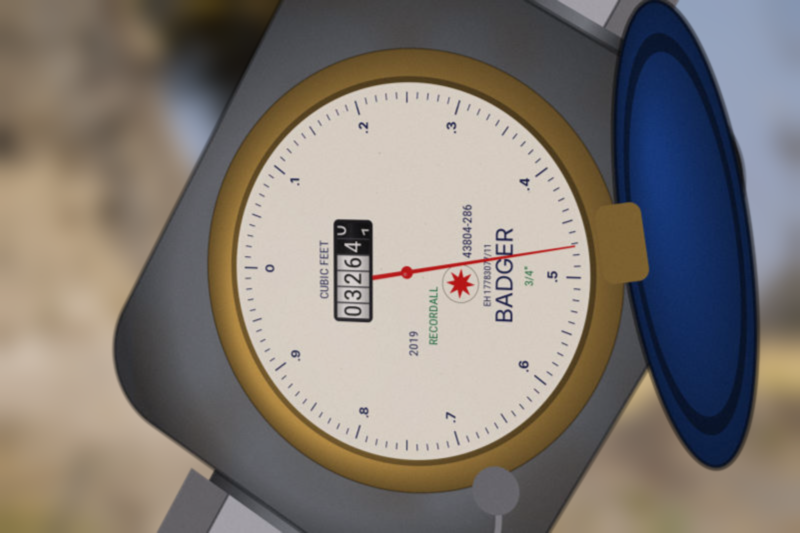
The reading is 32640.47 ft³
